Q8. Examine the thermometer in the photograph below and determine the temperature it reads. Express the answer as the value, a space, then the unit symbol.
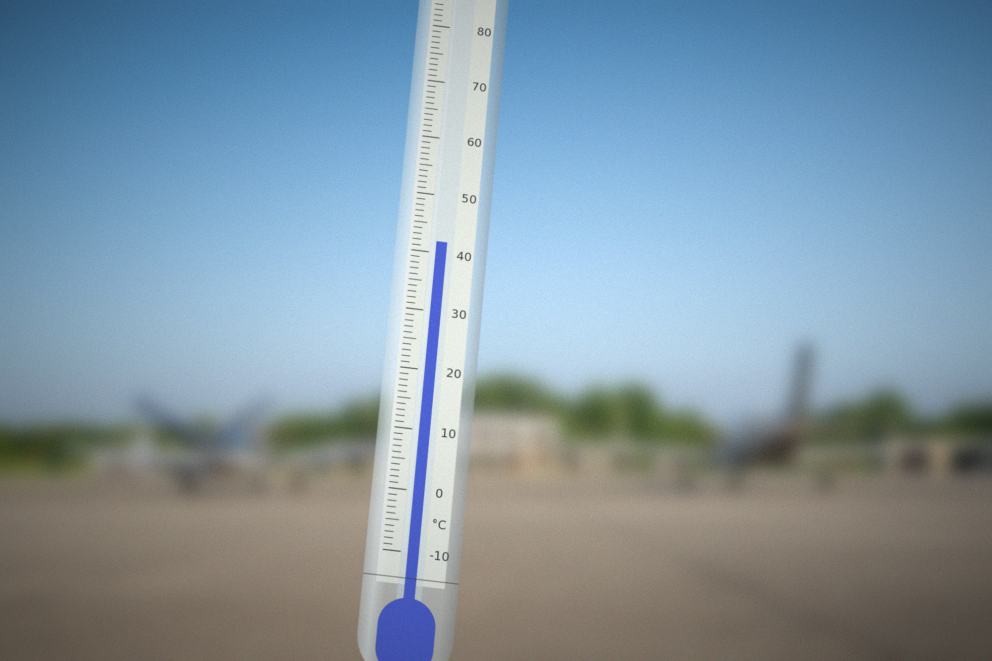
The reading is 42 °C
